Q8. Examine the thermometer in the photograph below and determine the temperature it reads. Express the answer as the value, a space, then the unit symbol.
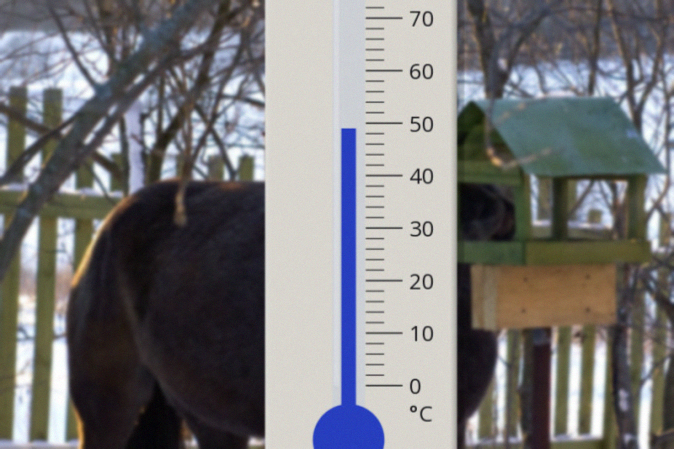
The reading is 49 °C
